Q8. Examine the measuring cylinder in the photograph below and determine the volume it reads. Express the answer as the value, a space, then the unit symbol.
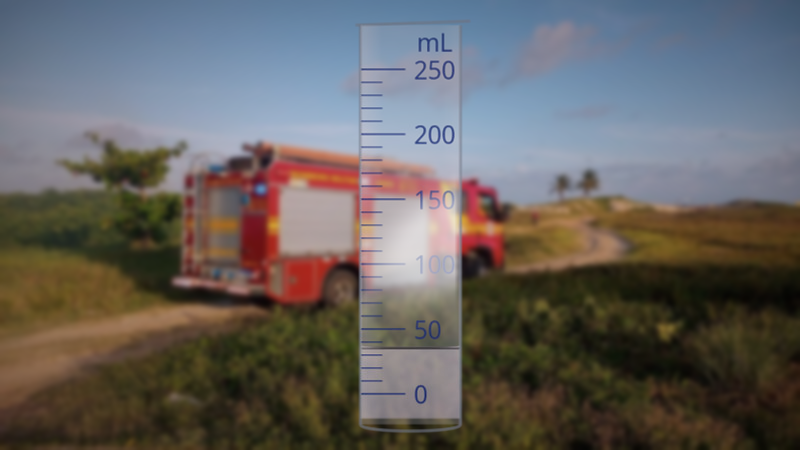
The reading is 35 mL
